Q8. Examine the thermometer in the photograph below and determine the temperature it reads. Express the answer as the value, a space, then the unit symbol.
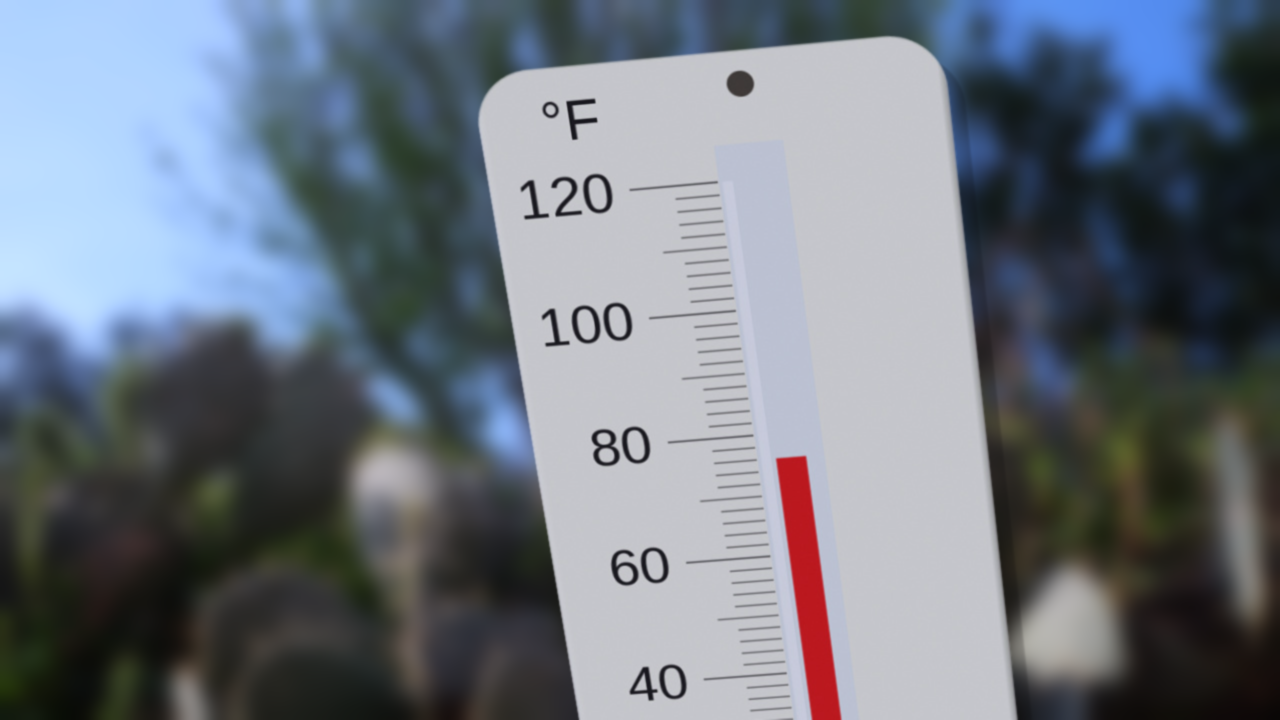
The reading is 76 °F
